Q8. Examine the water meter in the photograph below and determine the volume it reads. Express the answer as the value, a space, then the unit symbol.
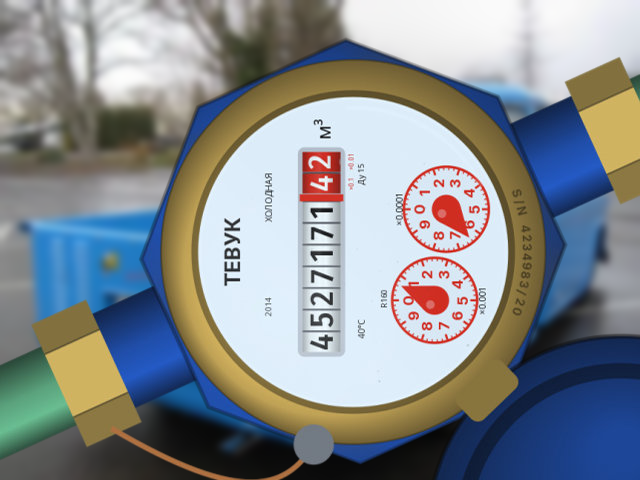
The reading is 4527171.4206 m³
